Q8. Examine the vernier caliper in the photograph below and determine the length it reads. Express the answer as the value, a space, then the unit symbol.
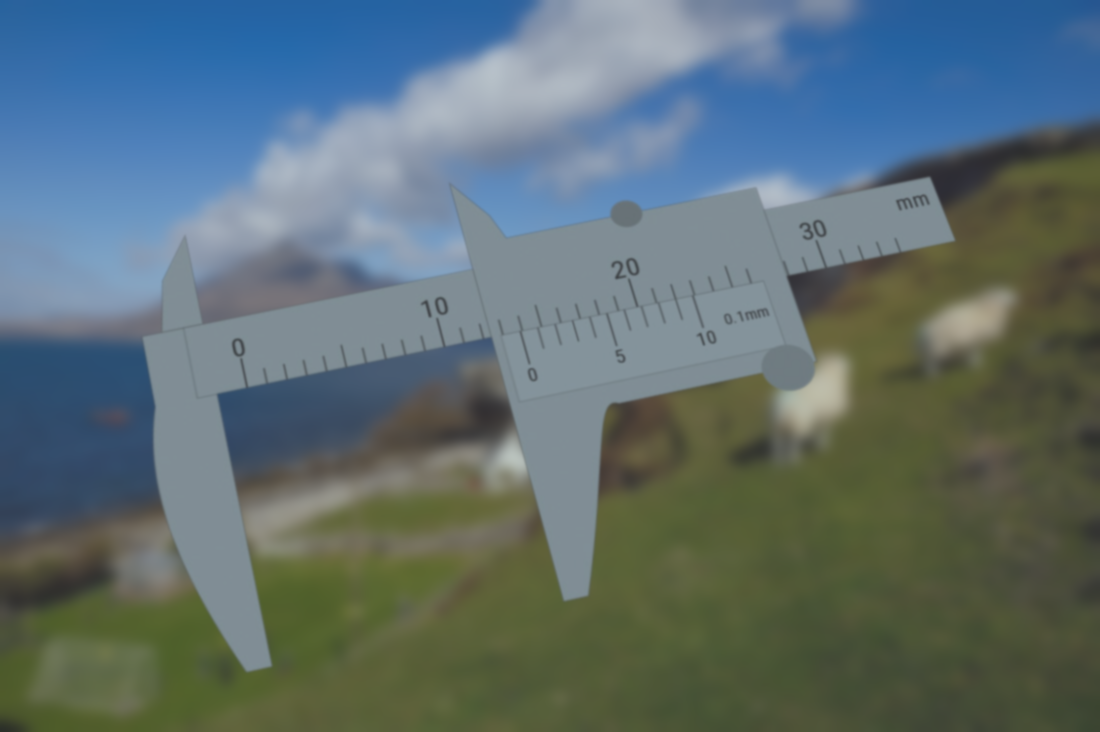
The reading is 13.9 mm
